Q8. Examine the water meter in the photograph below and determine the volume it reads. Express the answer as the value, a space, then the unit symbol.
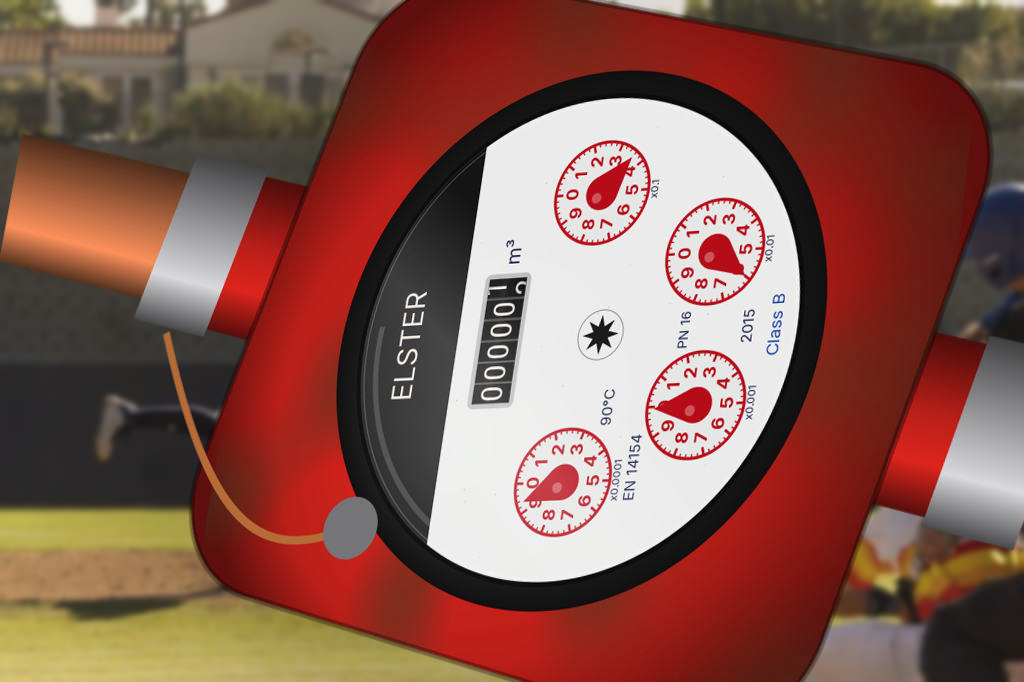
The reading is 1.3599 m³
